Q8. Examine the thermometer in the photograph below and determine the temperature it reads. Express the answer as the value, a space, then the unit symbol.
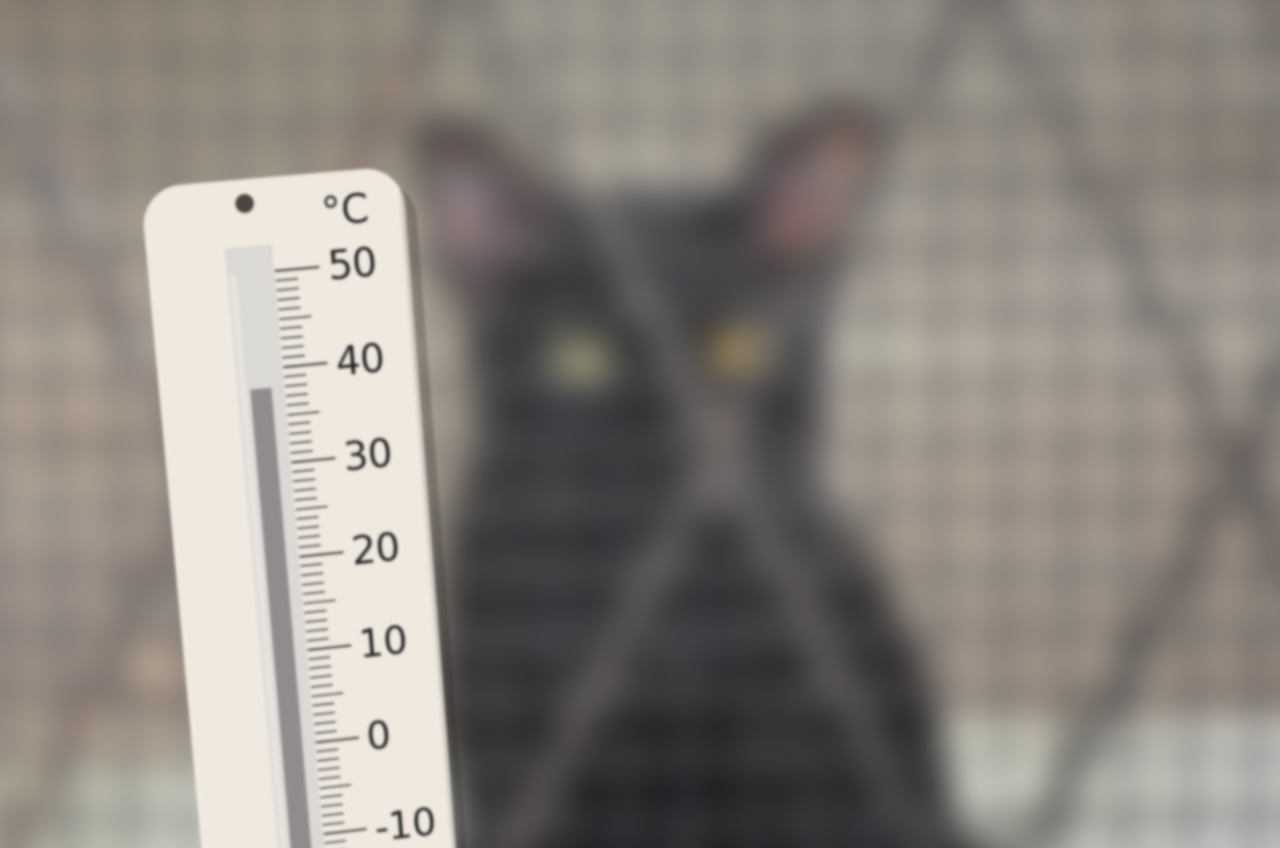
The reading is 38 °C
